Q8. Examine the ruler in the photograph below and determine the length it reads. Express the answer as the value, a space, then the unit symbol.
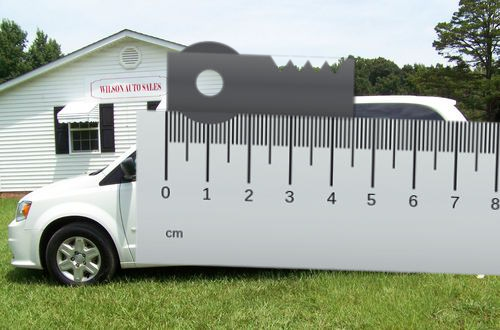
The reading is 4.5 cm
